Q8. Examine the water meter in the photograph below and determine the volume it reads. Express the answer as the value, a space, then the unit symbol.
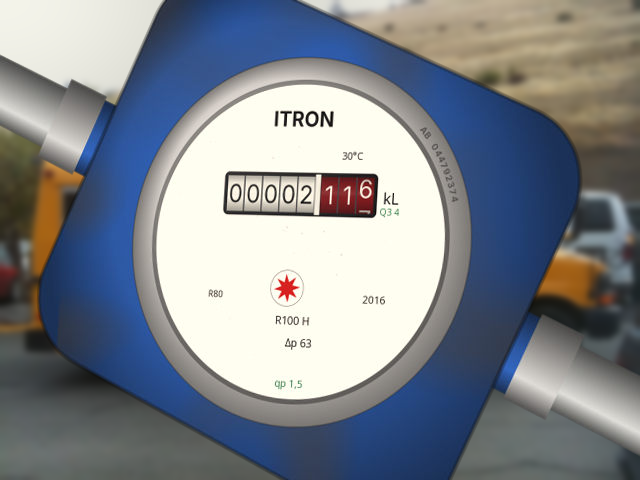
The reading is 2.116 kL
